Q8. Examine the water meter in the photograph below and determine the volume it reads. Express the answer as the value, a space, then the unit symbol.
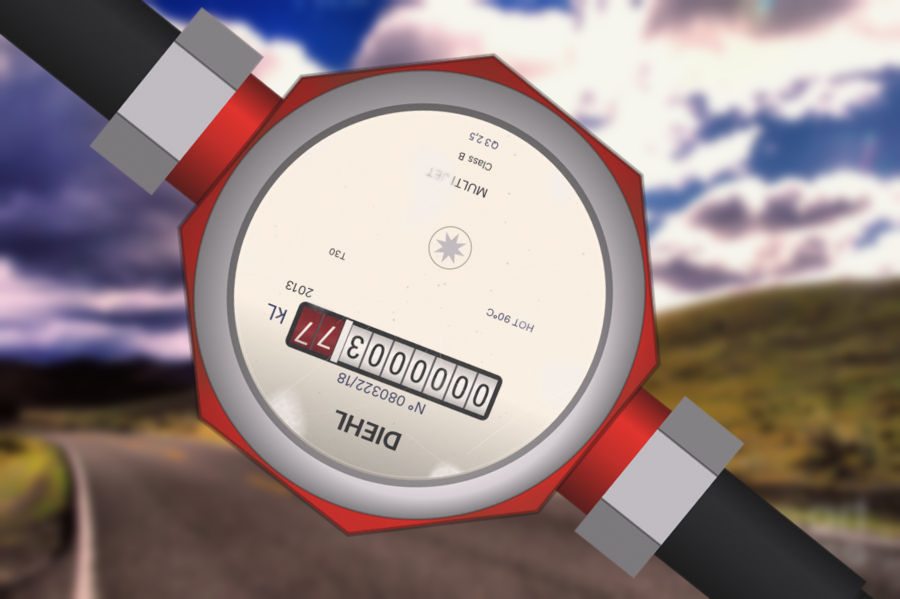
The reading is 3.77 kL
